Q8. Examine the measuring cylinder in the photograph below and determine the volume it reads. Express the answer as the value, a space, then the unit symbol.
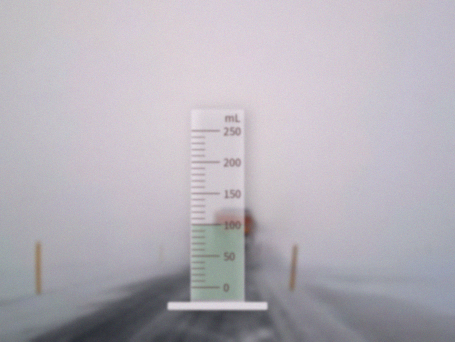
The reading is 100 mL
